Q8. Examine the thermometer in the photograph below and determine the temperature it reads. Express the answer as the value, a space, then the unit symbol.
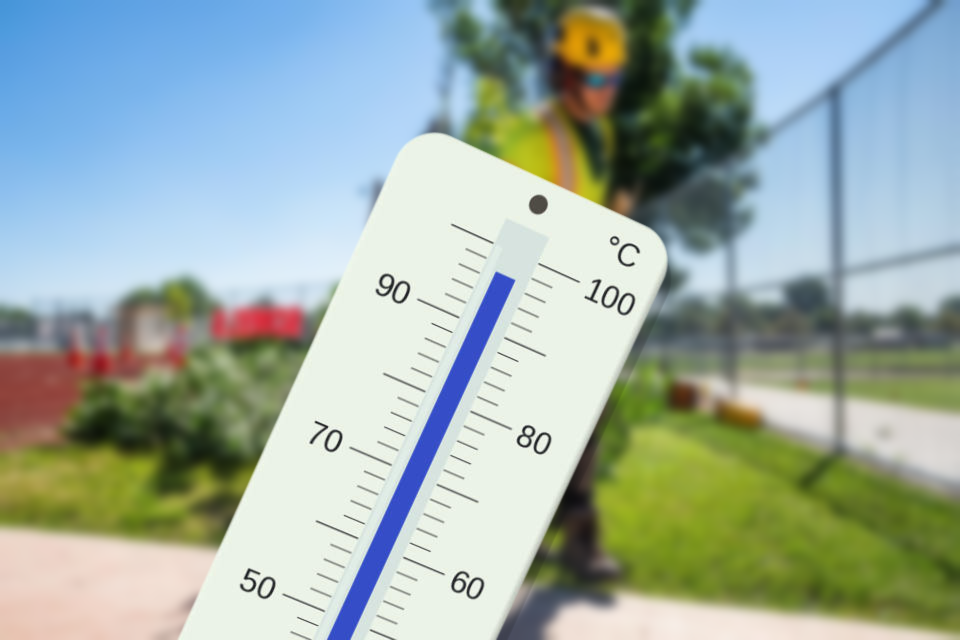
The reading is 97 °C
